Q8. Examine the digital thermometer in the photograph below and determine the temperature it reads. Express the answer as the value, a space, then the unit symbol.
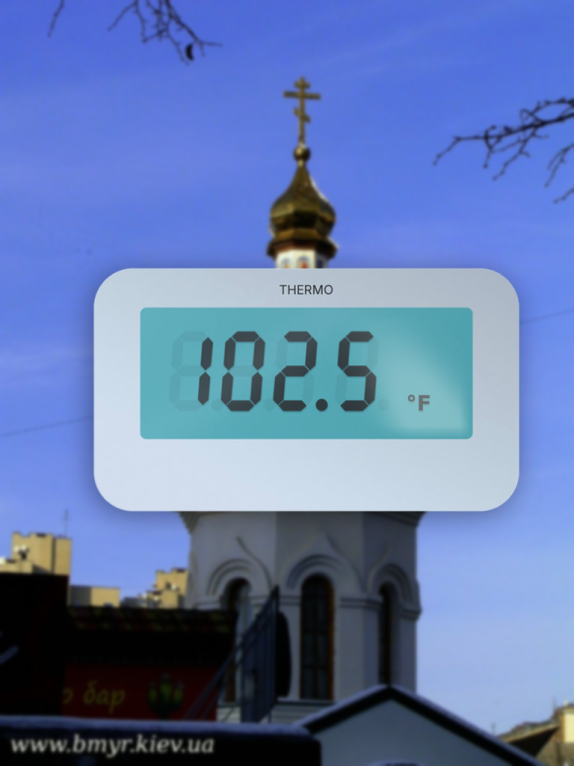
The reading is 102.5 °F
